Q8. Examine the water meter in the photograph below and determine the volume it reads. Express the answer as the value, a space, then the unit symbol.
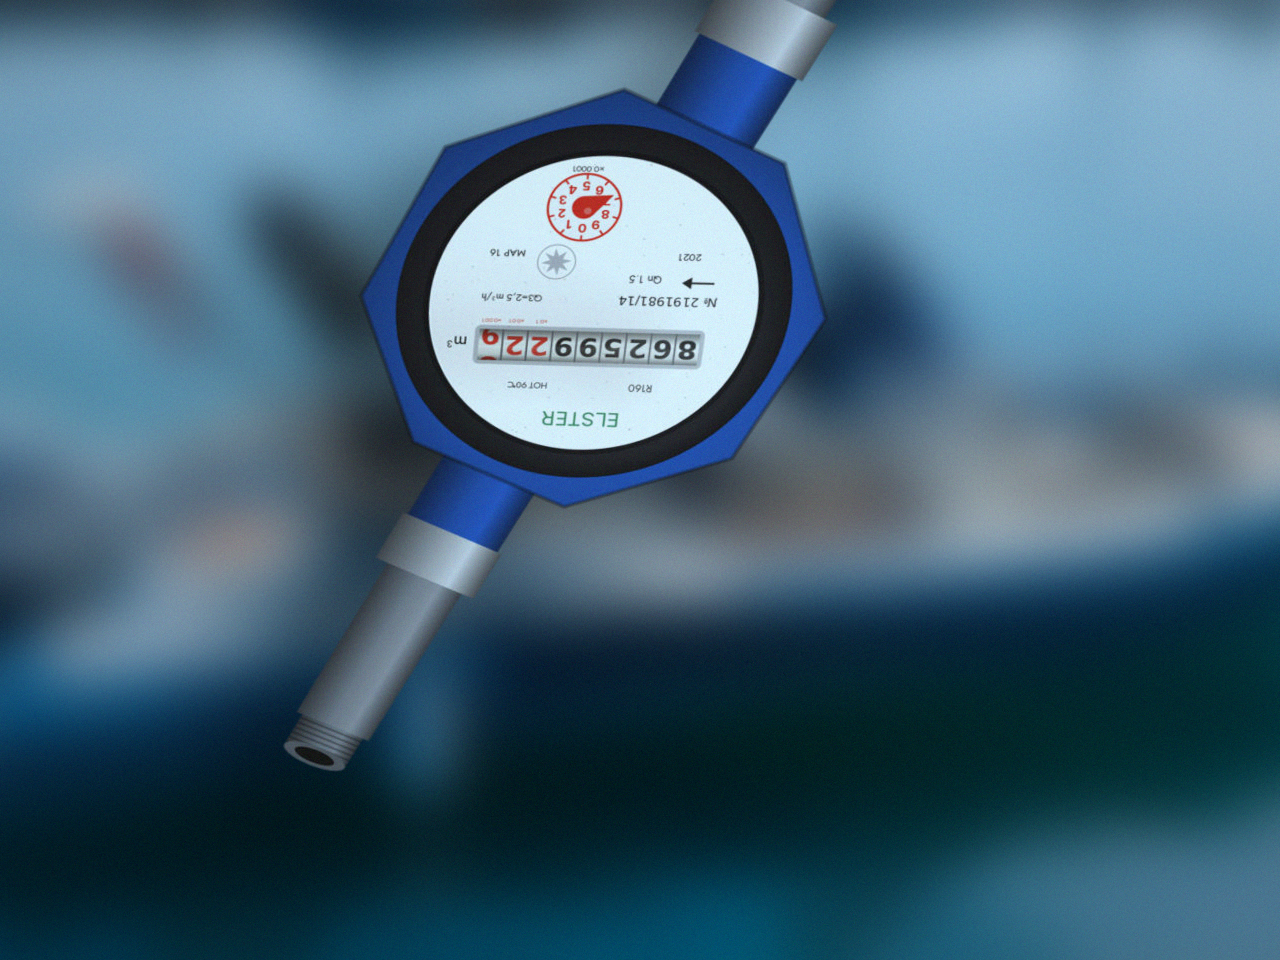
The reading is 862599.2286 m³
